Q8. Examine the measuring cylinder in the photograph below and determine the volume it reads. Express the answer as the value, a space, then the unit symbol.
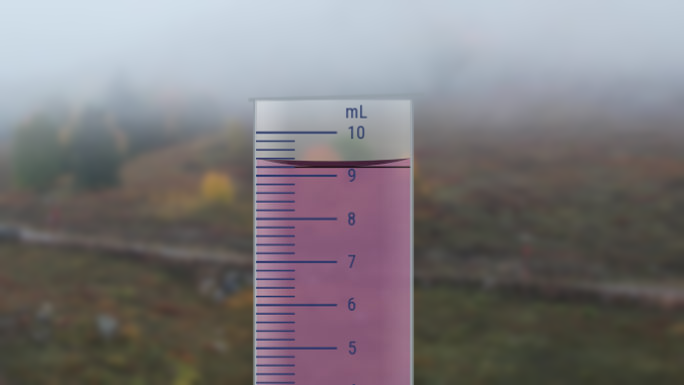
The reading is 9.2 mL
